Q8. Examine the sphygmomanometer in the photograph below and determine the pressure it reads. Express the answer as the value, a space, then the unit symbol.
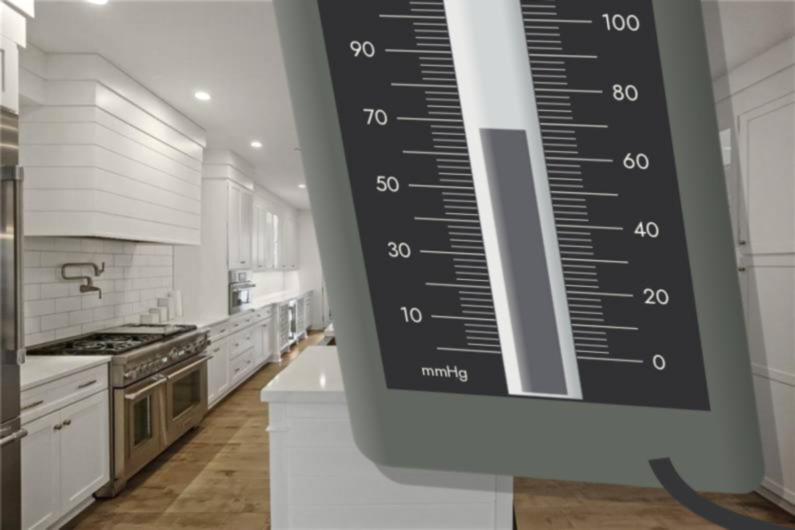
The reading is 68 mmHg
